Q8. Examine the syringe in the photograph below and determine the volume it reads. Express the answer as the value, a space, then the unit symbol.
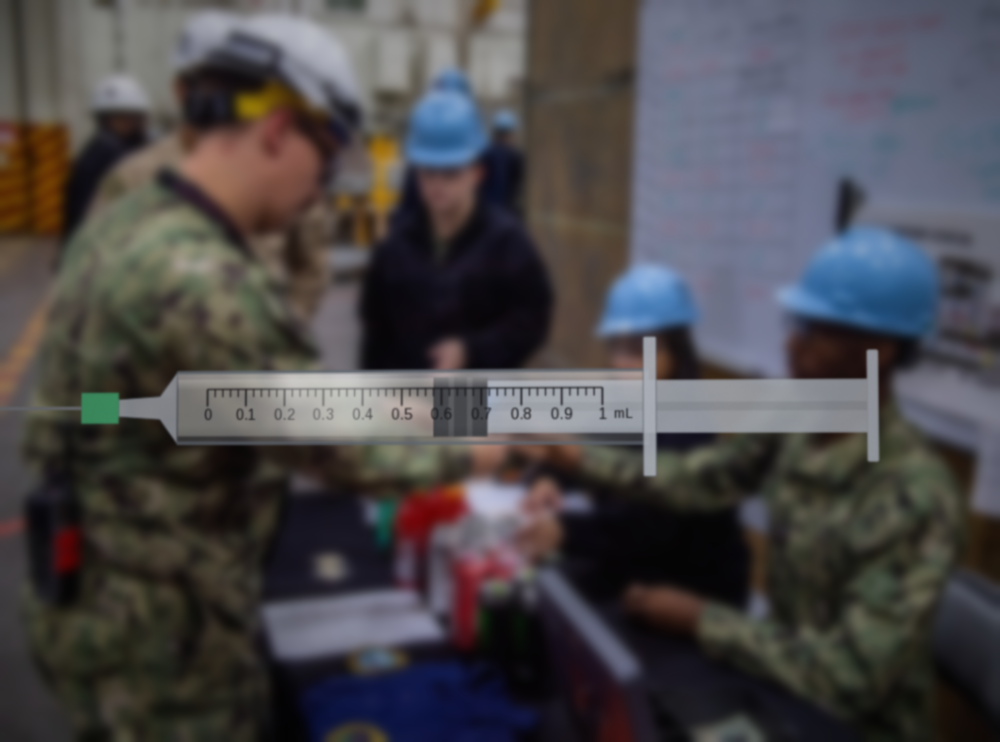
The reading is 0.58 mL
